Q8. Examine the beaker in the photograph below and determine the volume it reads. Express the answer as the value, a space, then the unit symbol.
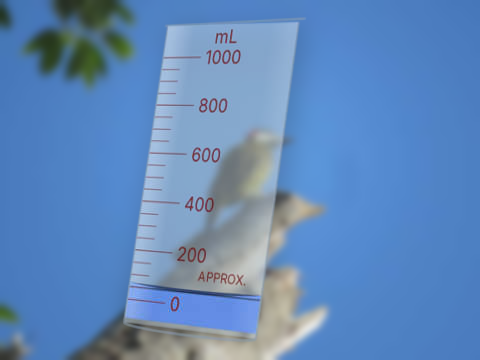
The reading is 50 mL
